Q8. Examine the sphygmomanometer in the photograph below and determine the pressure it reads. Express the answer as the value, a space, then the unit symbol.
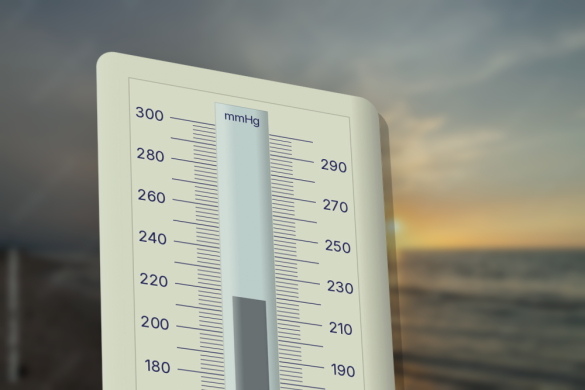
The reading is 218 mmHg
